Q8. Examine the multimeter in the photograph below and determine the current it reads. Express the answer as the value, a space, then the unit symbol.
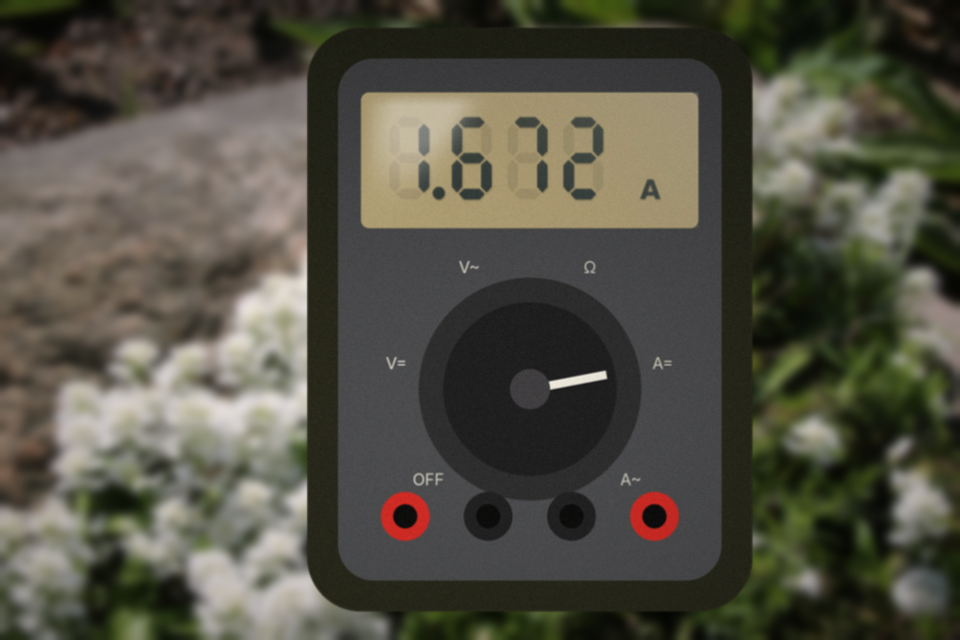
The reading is 1.672 A
